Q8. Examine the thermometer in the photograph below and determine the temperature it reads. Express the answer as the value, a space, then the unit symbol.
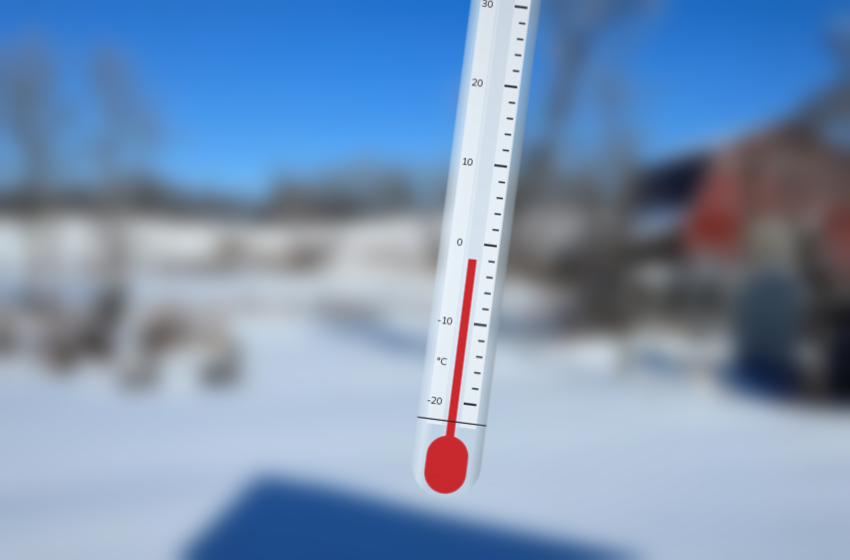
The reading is -2 °C
